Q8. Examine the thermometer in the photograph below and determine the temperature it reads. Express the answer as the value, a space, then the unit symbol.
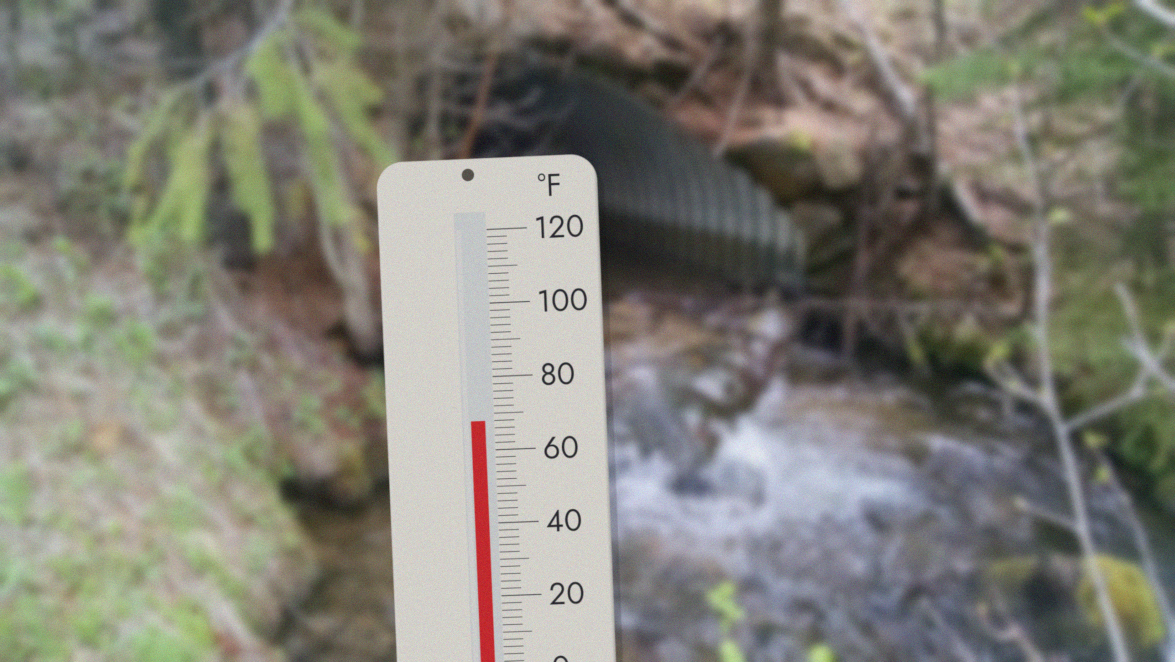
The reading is 68 °F
